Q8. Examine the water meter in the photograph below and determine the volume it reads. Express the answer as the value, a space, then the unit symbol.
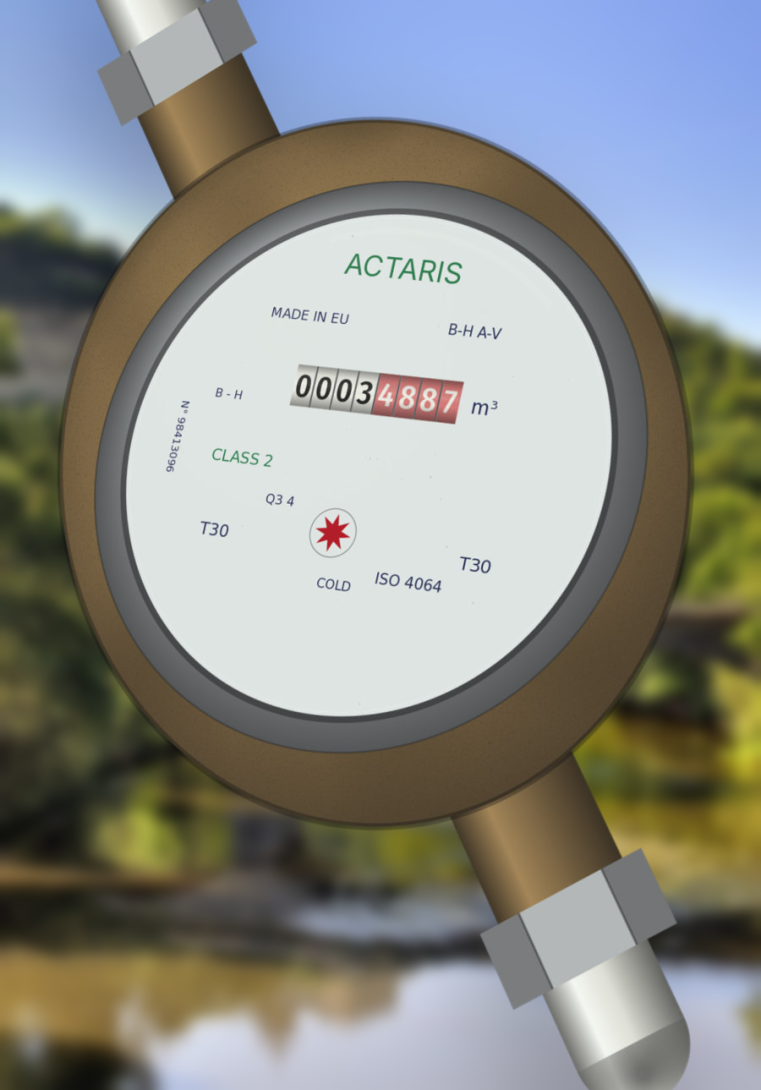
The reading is 3.4887 m³
